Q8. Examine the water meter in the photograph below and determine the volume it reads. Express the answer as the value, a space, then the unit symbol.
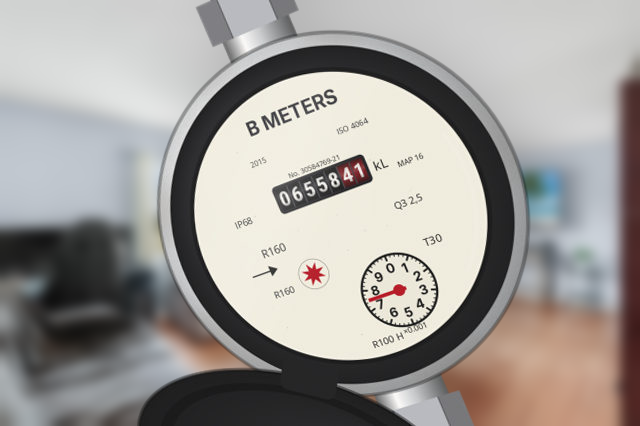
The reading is 6558.417 kL
